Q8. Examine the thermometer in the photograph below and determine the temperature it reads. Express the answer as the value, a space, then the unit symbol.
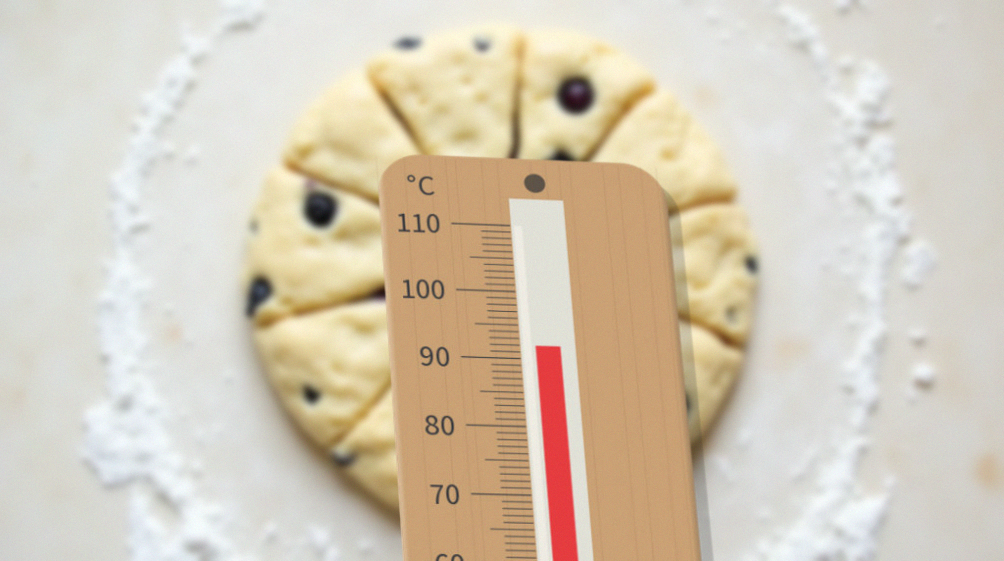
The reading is 92 °C
